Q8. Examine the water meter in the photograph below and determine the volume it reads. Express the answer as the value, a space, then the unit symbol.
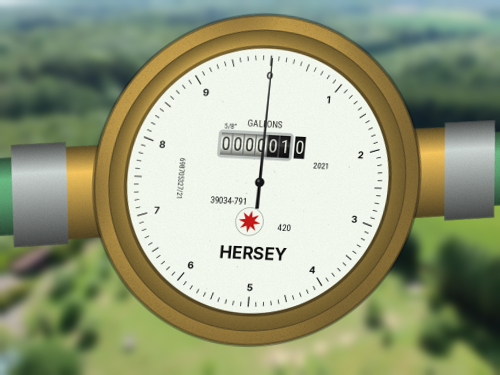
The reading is 10.0 gal
